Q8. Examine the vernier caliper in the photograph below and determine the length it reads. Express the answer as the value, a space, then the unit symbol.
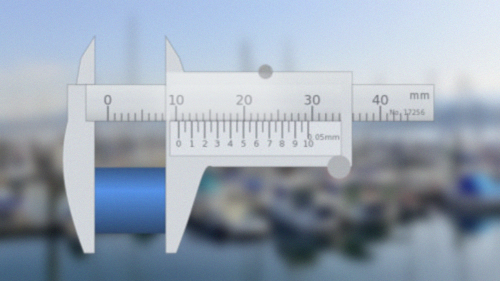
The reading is 10.4 mm
